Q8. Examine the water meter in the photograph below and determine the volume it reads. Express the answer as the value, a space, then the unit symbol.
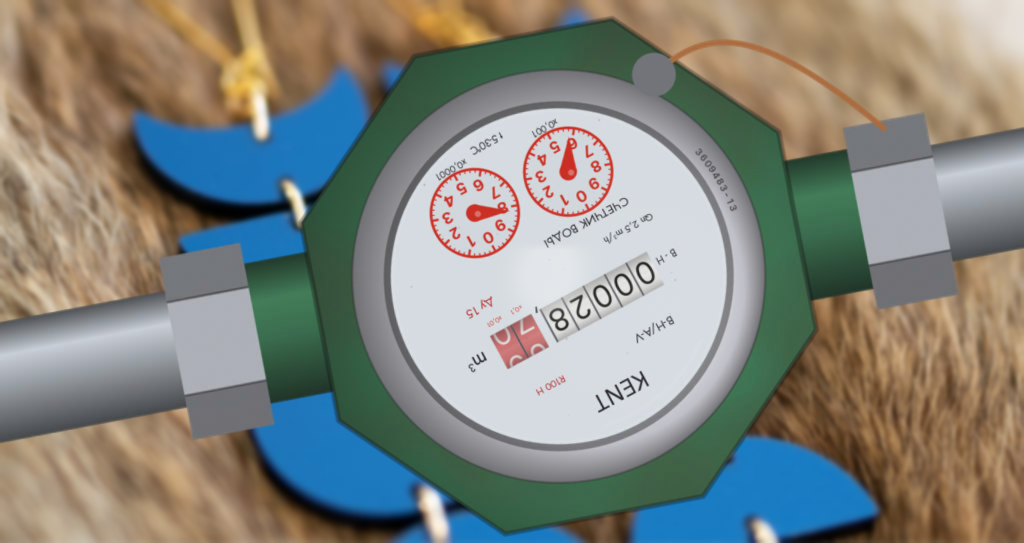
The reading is 28.6958 m³
